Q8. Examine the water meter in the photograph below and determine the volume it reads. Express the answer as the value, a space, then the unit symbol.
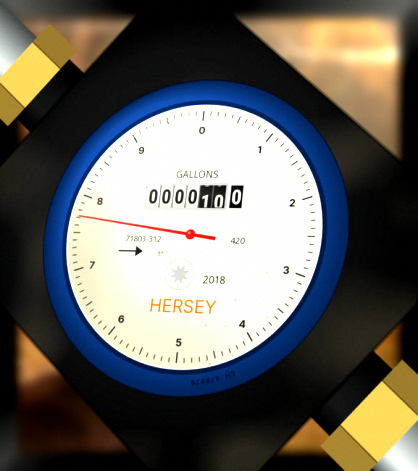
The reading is 97.7 gal
